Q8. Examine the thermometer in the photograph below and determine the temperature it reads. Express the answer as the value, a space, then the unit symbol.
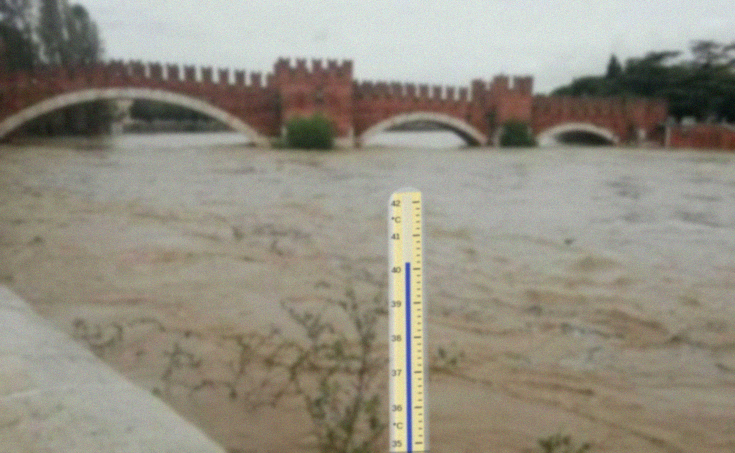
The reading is 40.2 °C
